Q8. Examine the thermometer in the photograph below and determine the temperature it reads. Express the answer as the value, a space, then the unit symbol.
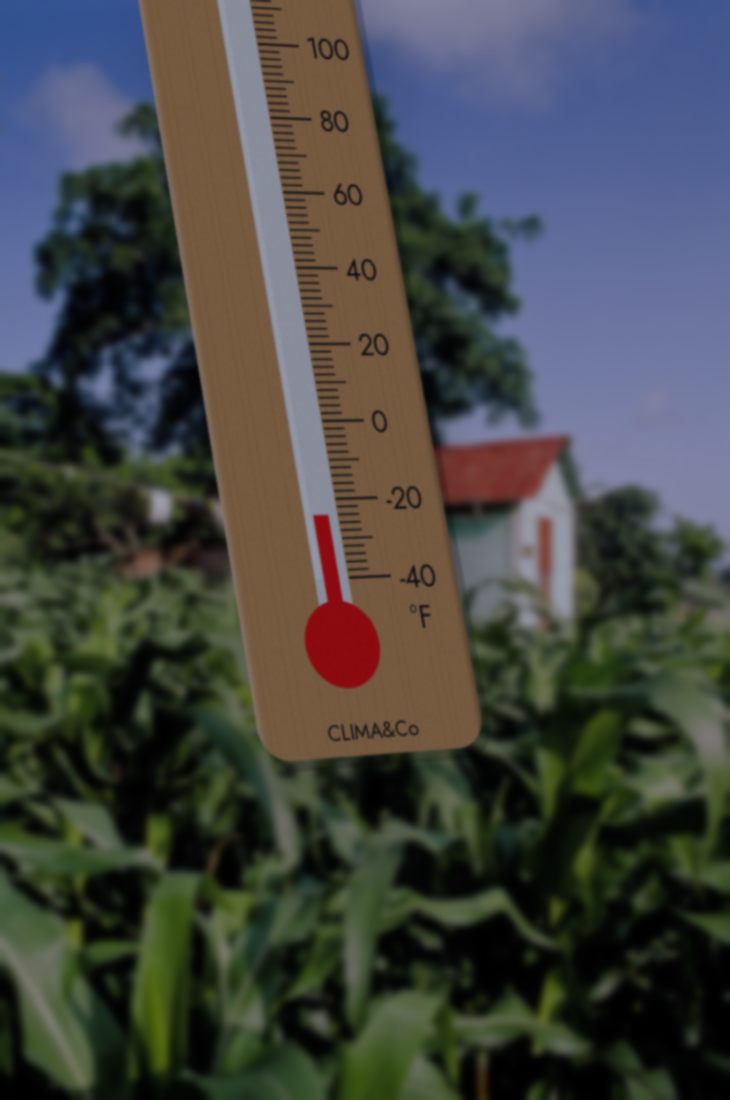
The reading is -24 °F
